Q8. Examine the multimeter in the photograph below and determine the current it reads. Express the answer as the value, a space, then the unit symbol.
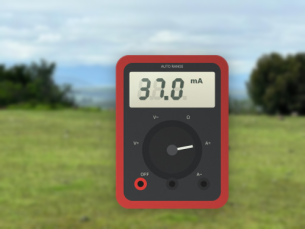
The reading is 37.0 mA
